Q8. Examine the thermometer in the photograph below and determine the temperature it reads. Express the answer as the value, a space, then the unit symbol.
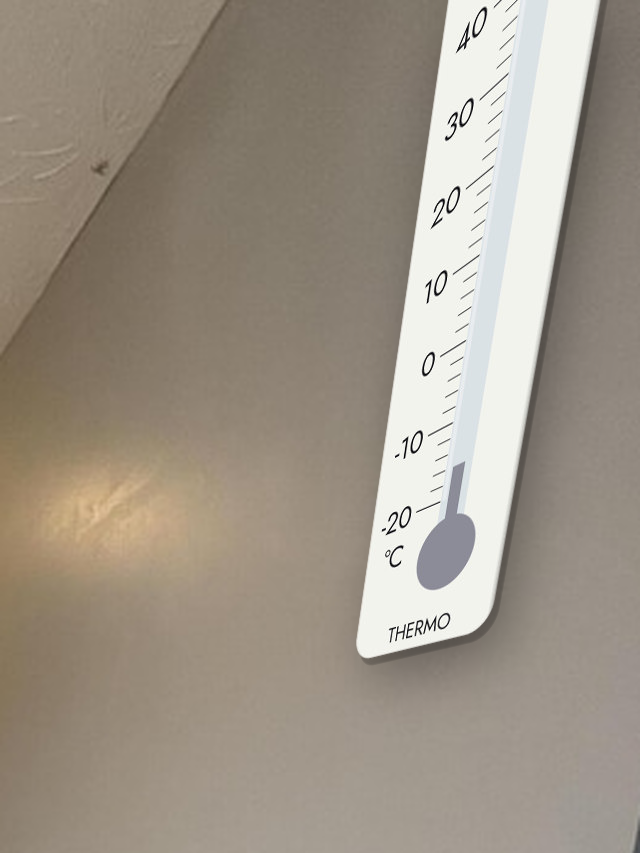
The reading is -16 °C
